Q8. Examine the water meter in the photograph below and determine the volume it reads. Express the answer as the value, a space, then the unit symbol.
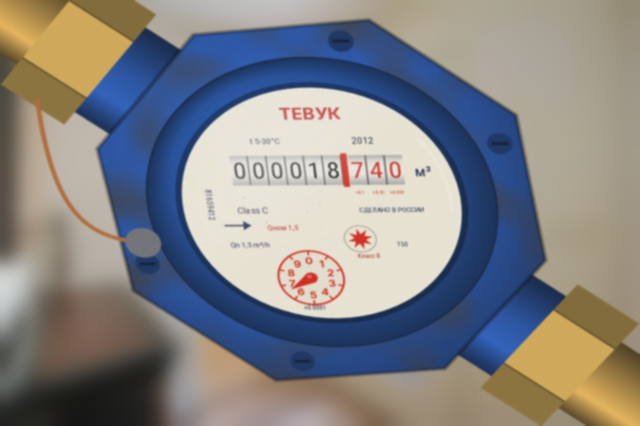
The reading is 18.7406 m³
